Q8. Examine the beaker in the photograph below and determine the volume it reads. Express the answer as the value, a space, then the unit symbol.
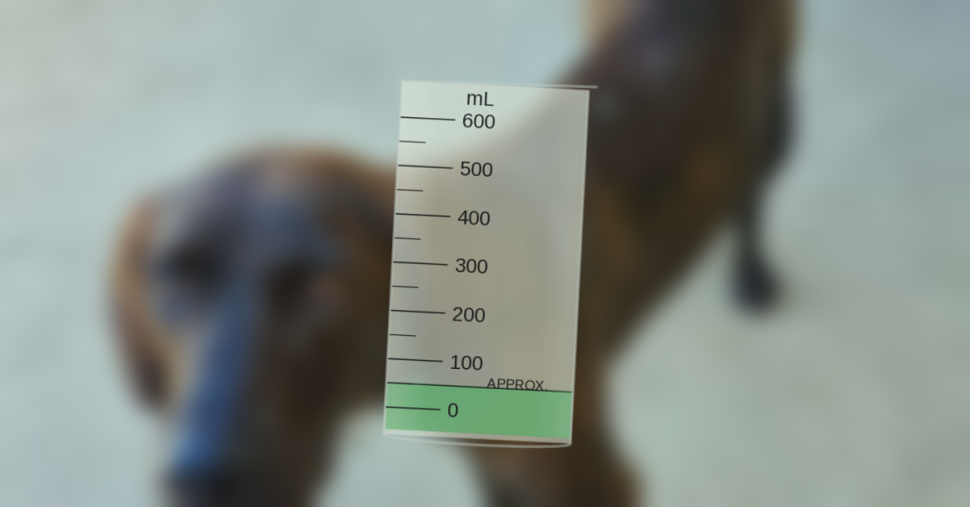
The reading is 50 mL
